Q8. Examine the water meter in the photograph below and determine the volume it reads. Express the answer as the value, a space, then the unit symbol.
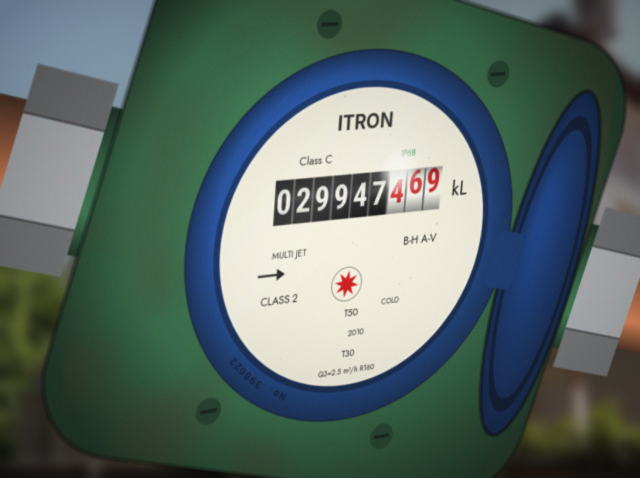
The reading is 29947.469 kL
